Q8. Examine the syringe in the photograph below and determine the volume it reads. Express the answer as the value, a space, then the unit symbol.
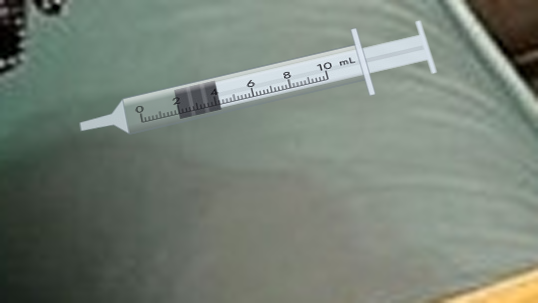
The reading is 2 mL
